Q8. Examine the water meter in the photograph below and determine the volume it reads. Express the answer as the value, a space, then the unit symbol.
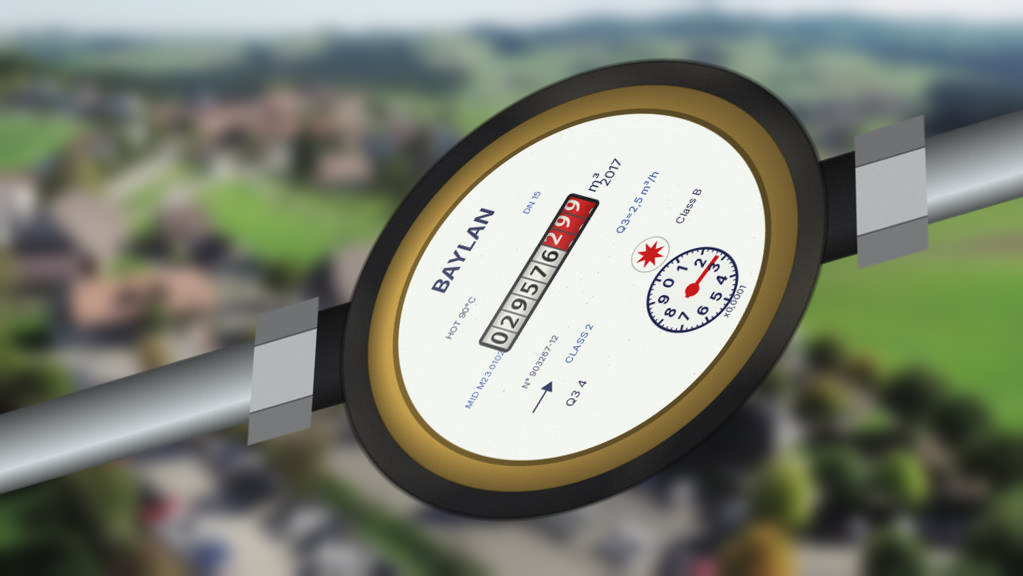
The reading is 29576.2992 m³
